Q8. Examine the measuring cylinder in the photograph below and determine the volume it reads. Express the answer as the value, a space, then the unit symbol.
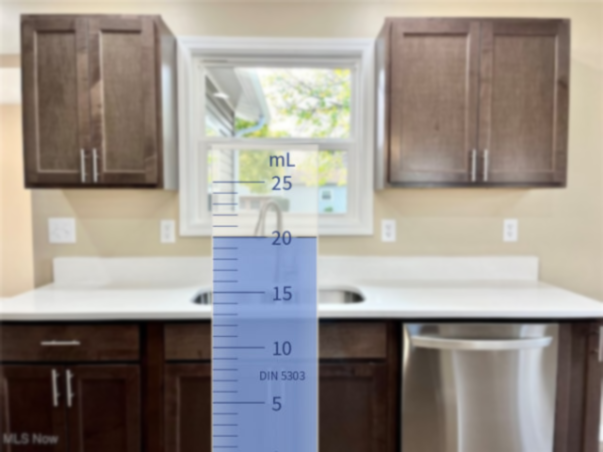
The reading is 20 mL
